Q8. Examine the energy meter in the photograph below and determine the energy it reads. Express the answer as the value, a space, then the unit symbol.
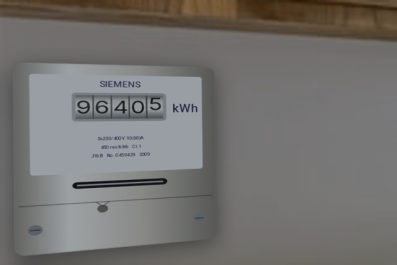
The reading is 96405 kWh
